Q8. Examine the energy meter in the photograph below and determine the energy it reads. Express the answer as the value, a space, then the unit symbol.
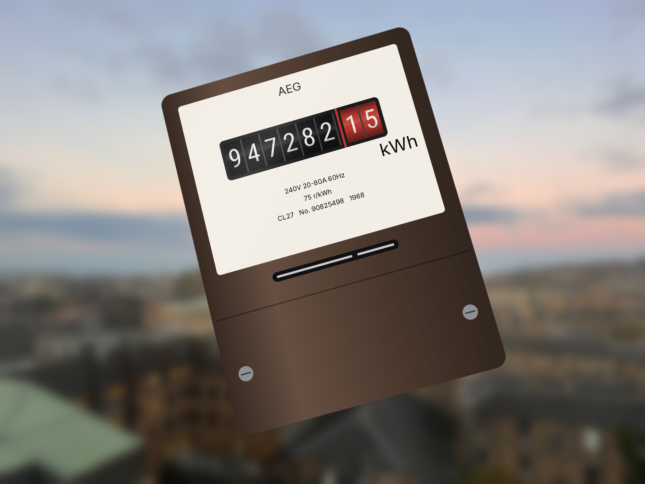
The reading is 947282.15 kWh
